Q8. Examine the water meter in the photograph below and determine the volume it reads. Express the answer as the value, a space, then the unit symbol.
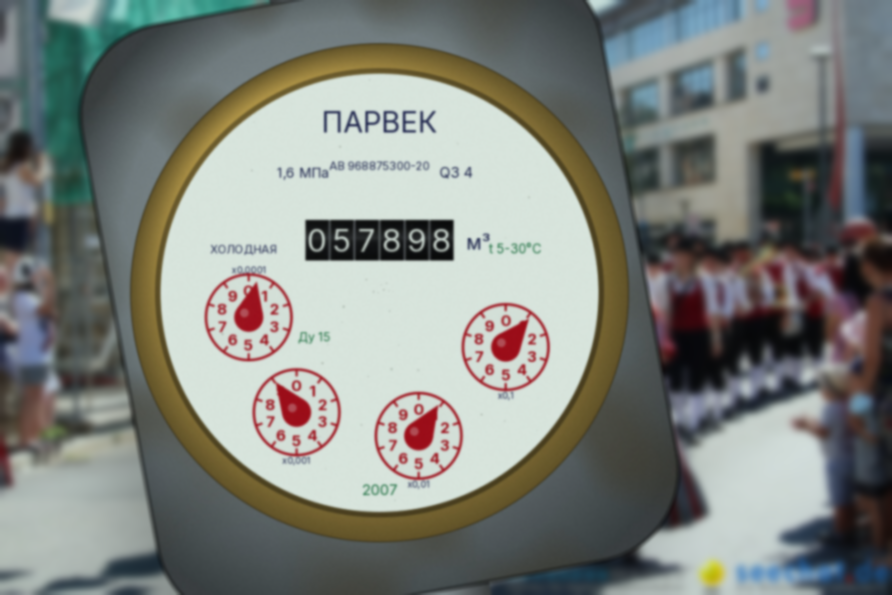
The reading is 57898.1090 m³
